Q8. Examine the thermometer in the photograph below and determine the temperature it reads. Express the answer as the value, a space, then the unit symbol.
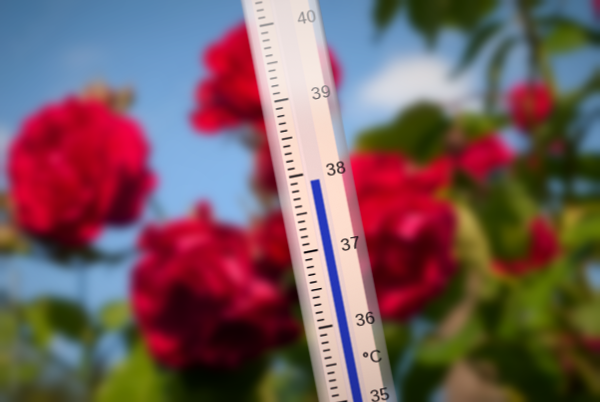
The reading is 37.9 °C
